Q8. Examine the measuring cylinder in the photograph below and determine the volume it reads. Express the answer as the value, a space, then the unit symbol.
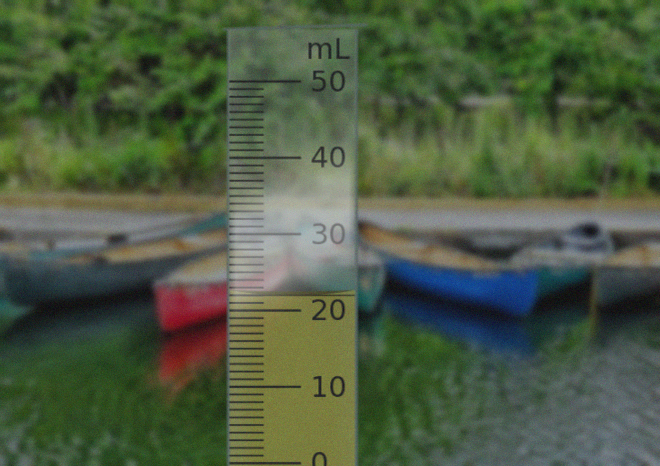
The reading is 22 mL
